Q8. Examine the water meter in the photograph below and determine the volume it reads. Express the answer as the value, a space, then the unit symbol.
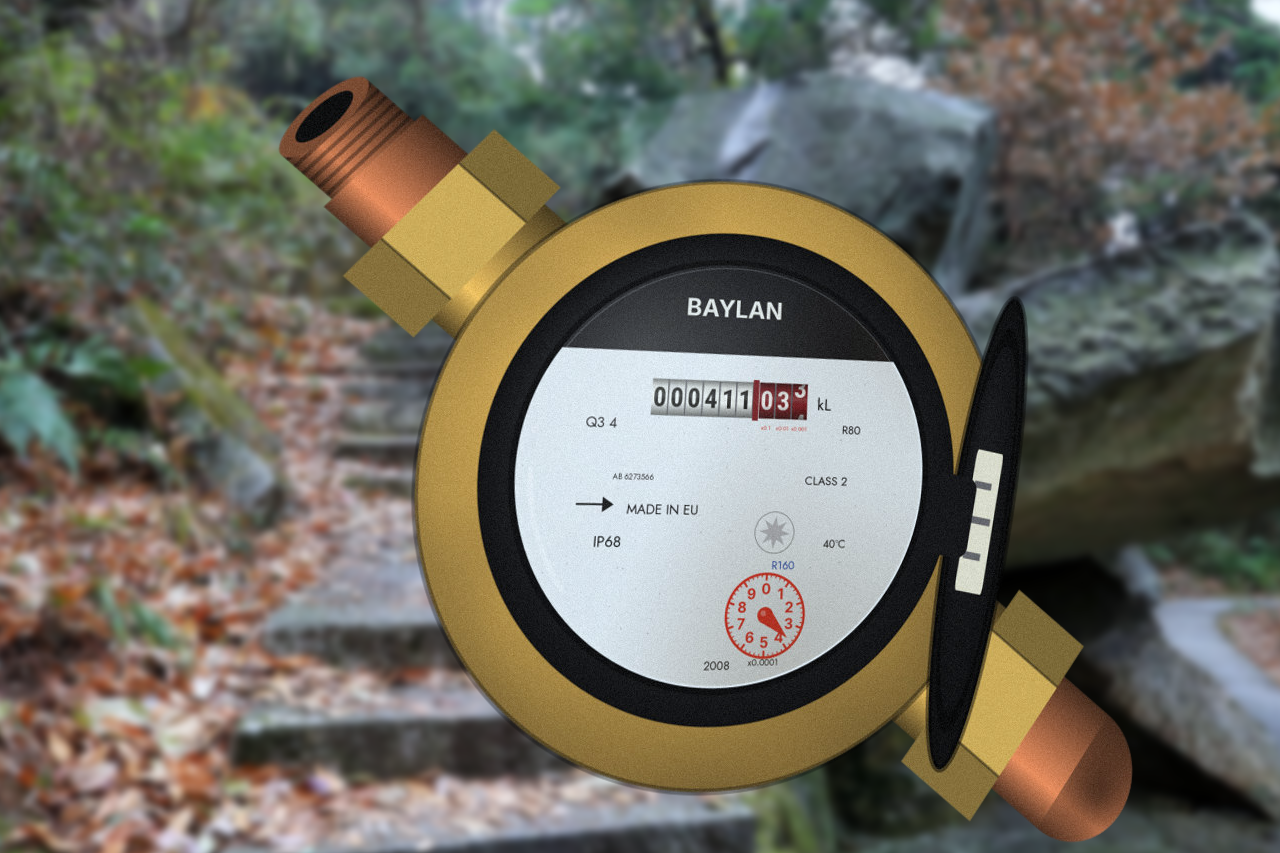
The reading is 411.0333 kL
